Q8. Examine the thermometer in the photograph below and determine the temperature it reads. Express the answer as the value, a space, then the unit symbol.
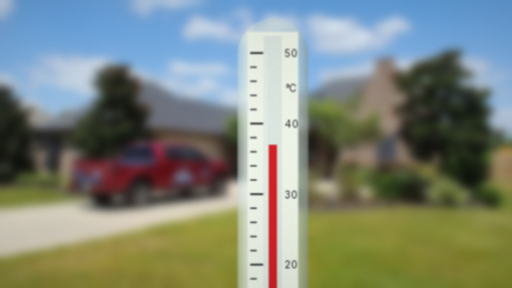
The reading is 37 °C
